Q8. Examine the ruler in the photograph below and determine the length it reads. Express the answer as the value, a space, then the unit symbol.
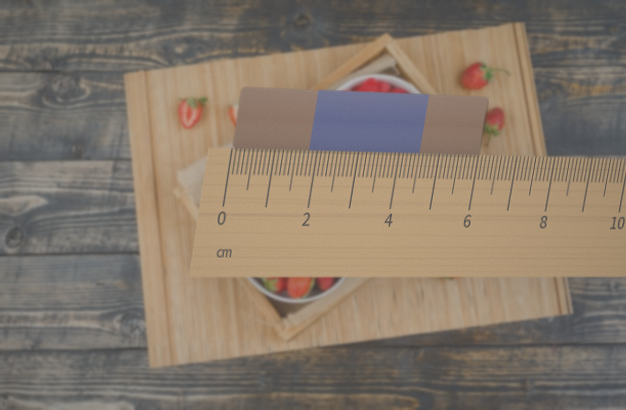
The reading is 6 cm
